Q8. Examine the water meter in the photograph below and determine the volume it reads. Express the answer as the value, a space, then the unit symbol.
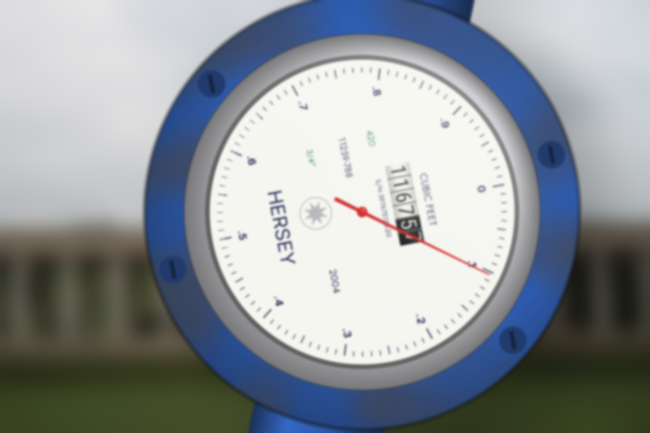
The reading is 116757.10 ft³
